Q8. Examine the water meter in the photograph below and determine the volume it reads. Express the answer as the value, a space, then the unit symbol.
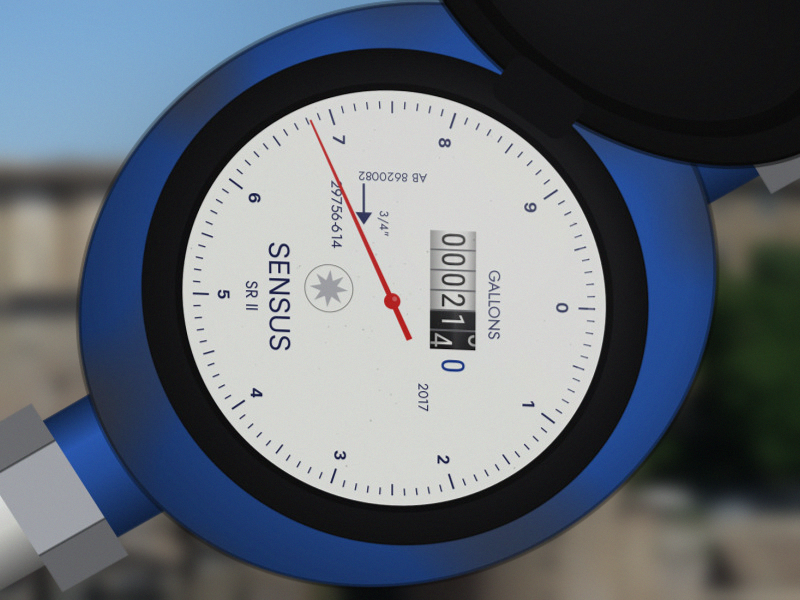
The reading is 2136.8 gal
